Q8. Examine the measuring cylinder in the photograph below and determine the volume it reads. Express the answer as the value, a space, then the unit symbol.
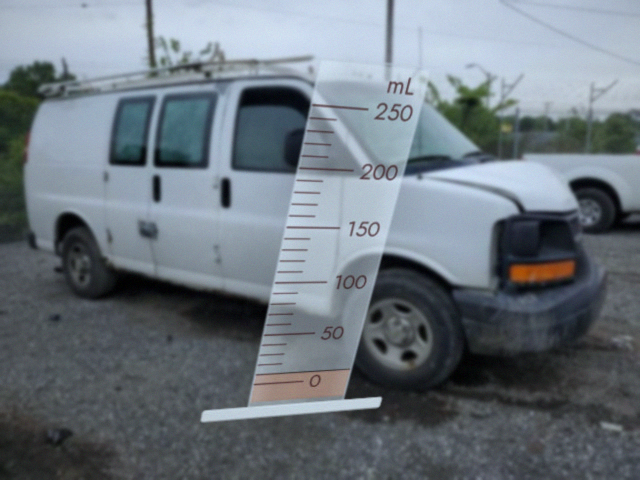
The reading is 10 mL
